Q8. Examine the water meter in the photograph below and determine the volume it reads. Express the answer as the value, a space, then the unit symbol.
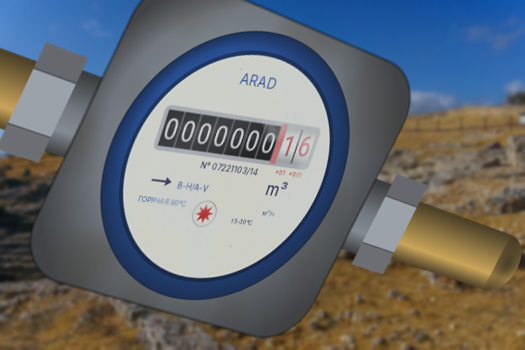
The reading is 0.16 m³
